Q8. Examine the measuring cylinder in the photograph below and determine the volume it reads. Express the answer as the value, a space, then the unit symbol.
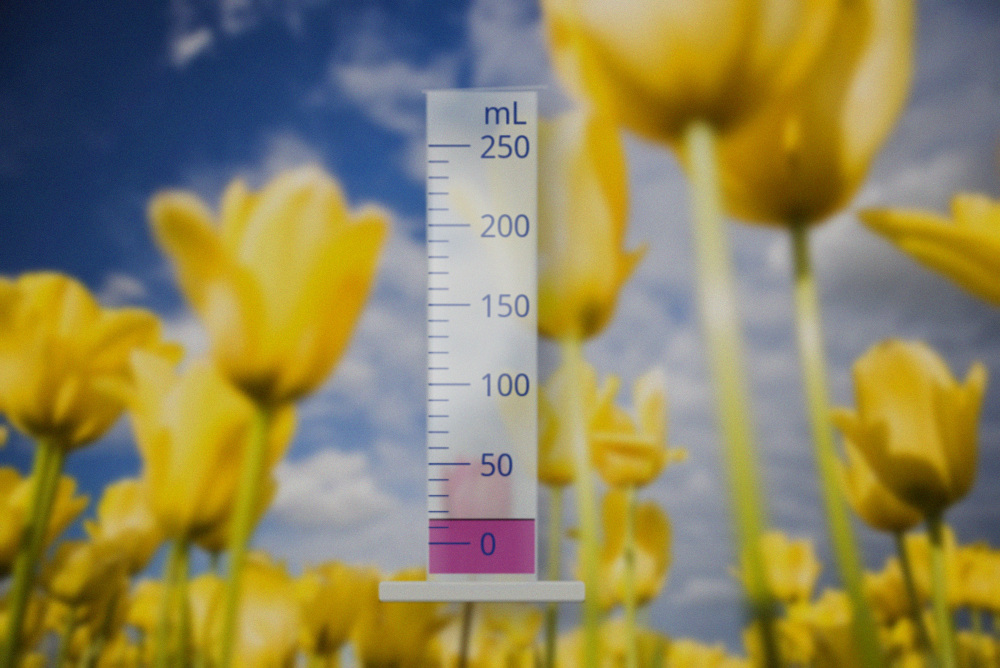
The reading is 15 mL
